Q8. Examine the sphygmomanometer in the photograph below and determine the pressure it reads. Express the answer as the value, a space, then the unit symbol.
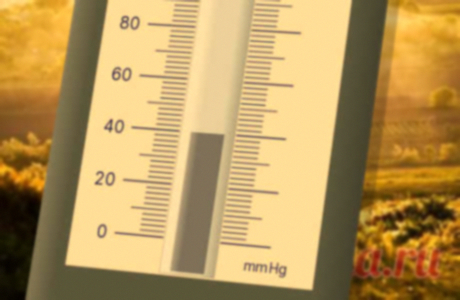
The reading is 40 mmHg
